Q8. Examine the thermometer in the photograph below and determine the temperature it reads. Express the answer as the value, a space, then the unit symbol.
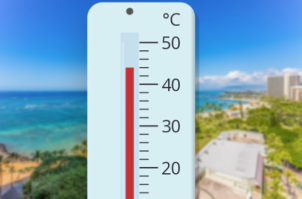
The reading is 44 °C
